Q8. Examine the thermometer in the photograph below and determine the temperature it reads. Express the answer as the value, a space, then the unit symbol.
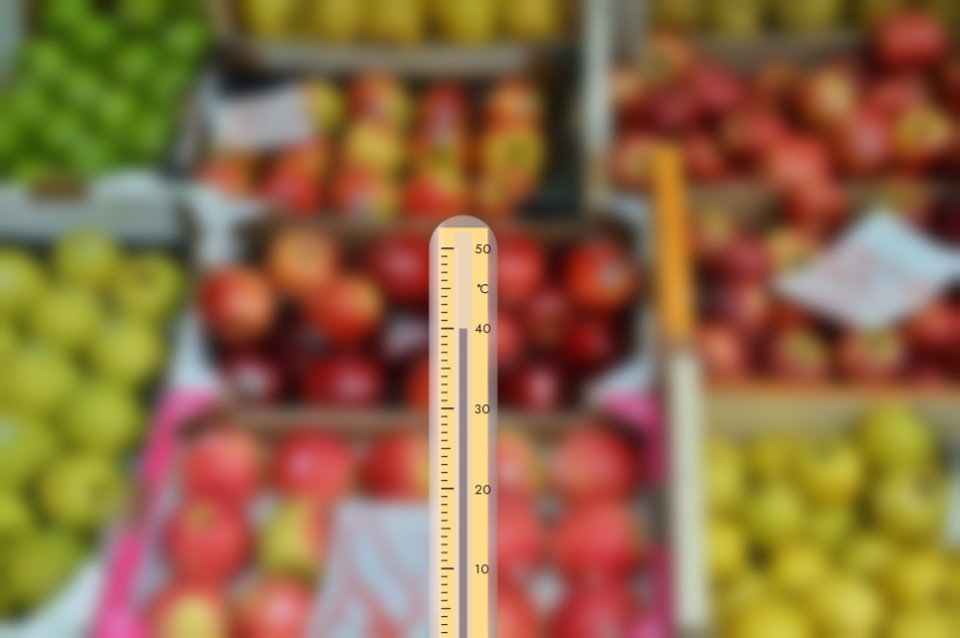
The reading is 40 °C
